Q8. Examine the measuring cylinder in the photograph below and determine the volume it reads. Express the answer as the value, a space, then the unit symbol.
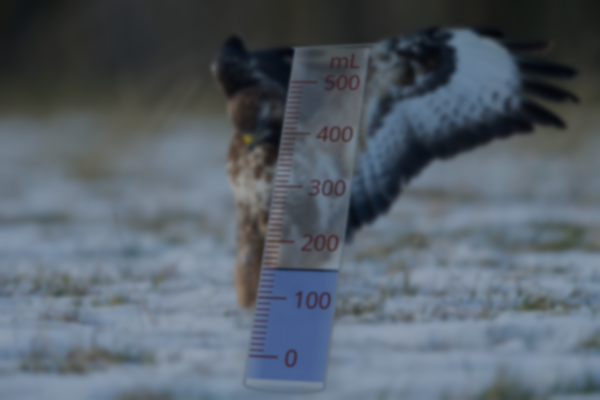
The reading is 150 mL
